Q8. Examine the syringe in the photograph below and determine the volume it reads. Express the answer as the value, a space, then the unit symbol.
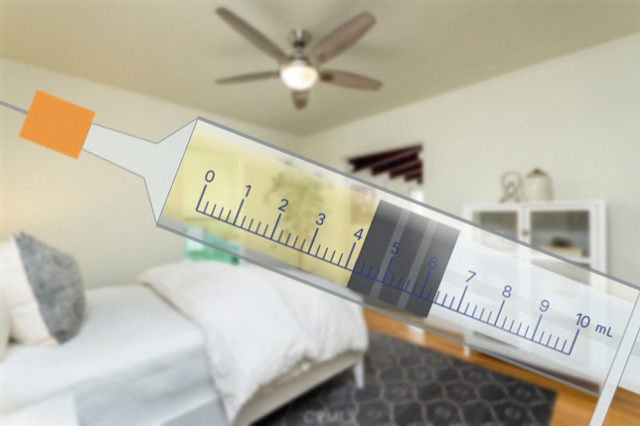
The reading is 4.2 mL
